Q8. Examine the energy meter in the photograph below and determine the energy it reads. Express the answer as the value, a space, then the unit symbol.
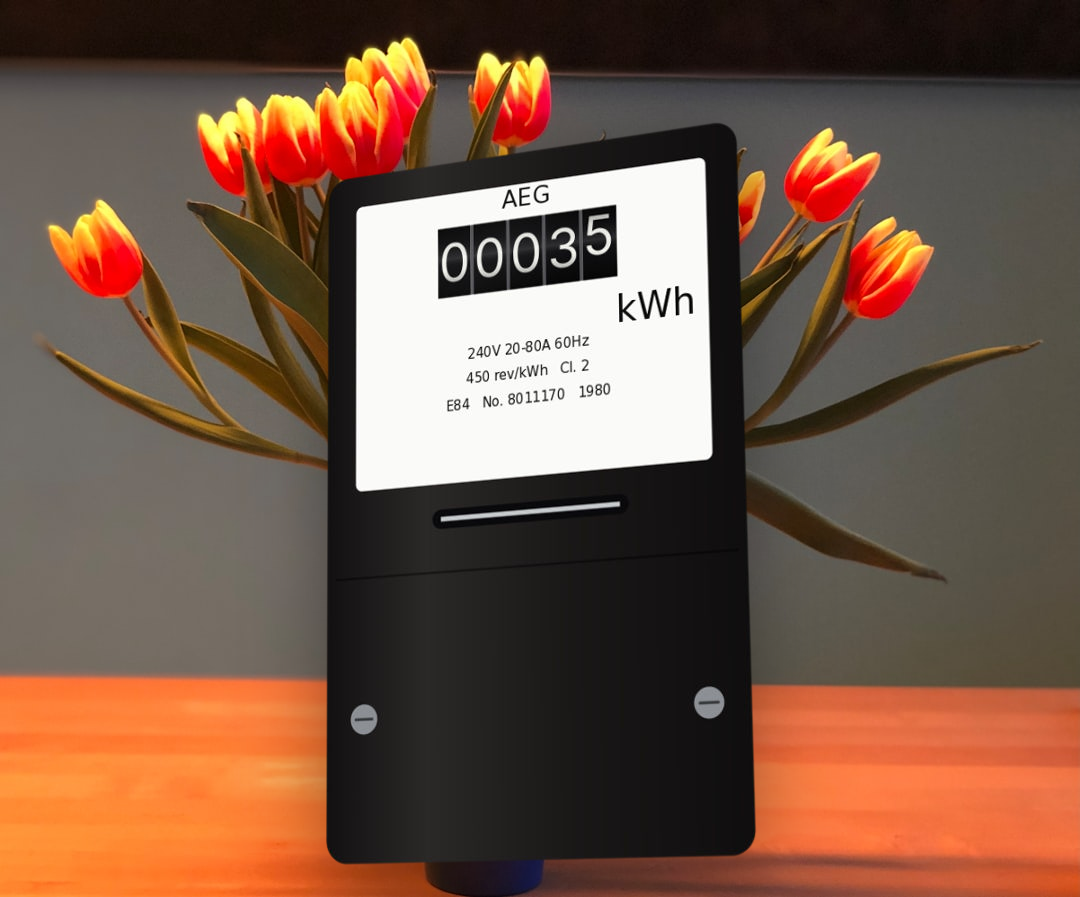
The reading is 35 kWh
